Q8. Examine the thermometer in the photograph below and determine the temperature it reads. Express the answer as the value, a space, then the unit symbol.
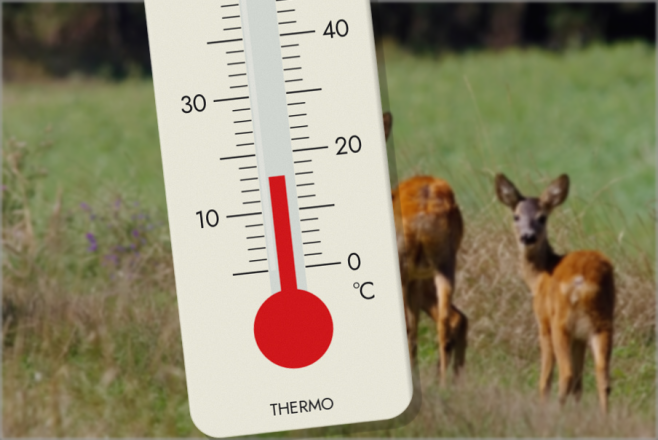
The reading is 16 °C
